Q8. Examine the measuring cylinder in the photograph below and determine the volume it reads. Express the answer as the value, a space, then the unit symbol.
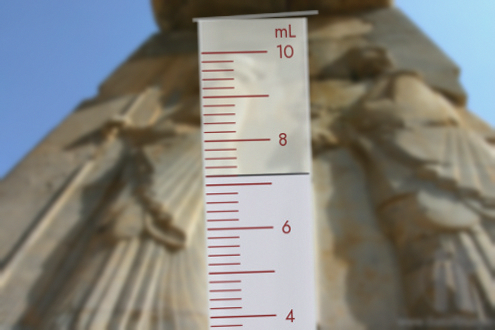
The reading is 7.2 mL
